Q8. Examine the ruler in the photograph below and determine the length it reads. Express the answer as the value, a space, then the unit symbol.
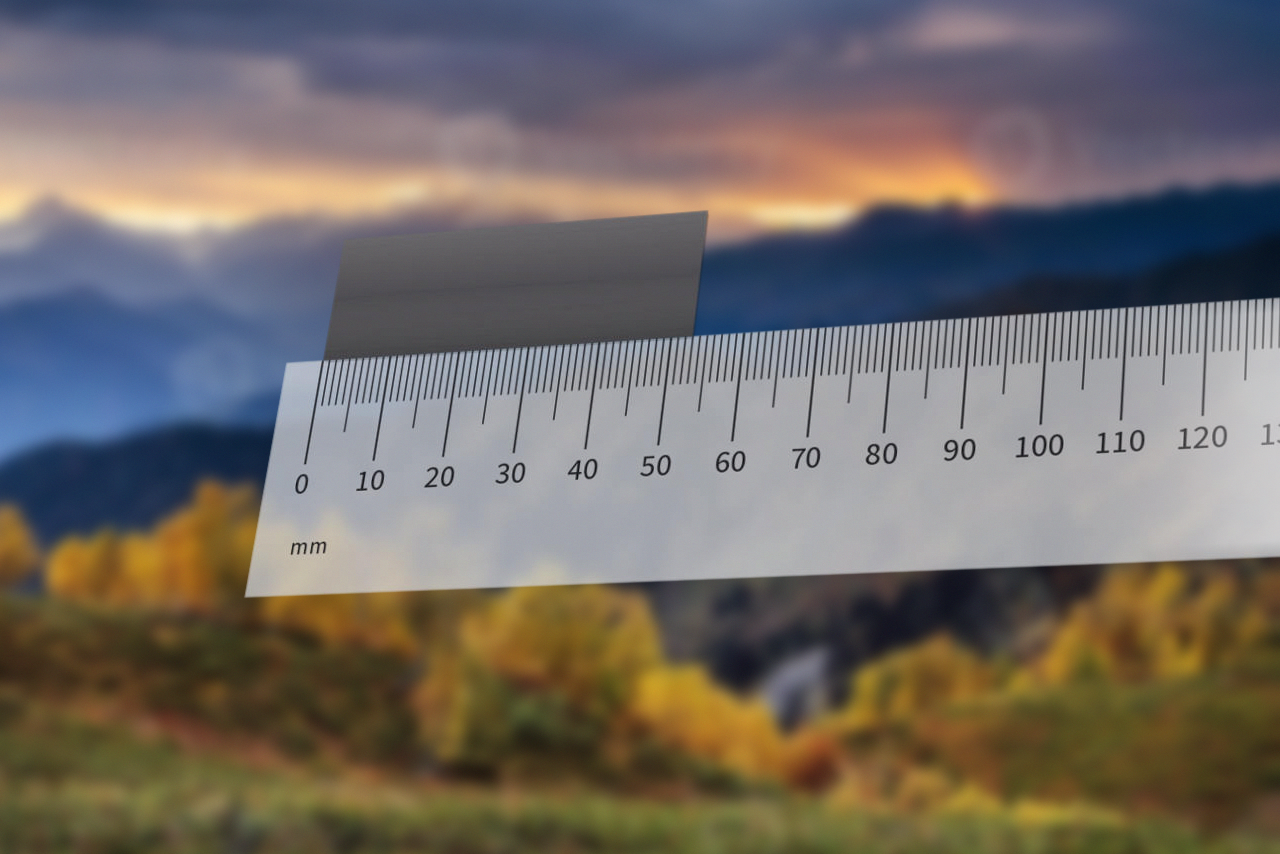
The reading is 53 mm
